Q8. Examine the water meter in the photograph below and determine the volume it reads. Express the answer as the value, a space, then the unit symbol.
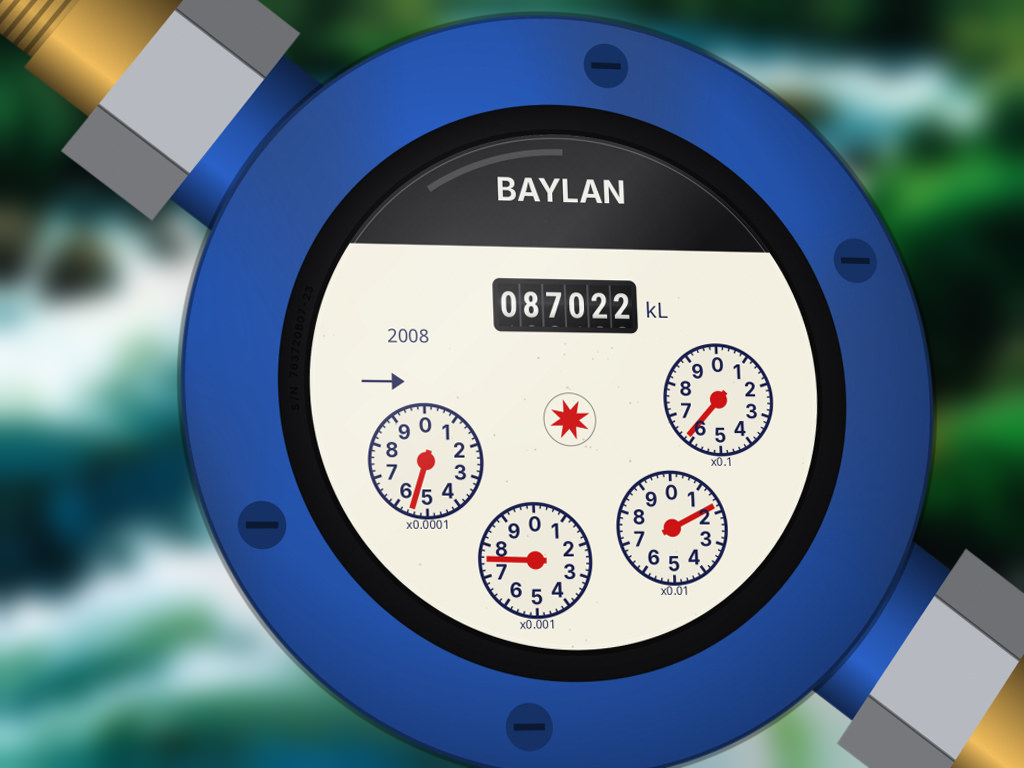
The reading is 87022.6175 kL
